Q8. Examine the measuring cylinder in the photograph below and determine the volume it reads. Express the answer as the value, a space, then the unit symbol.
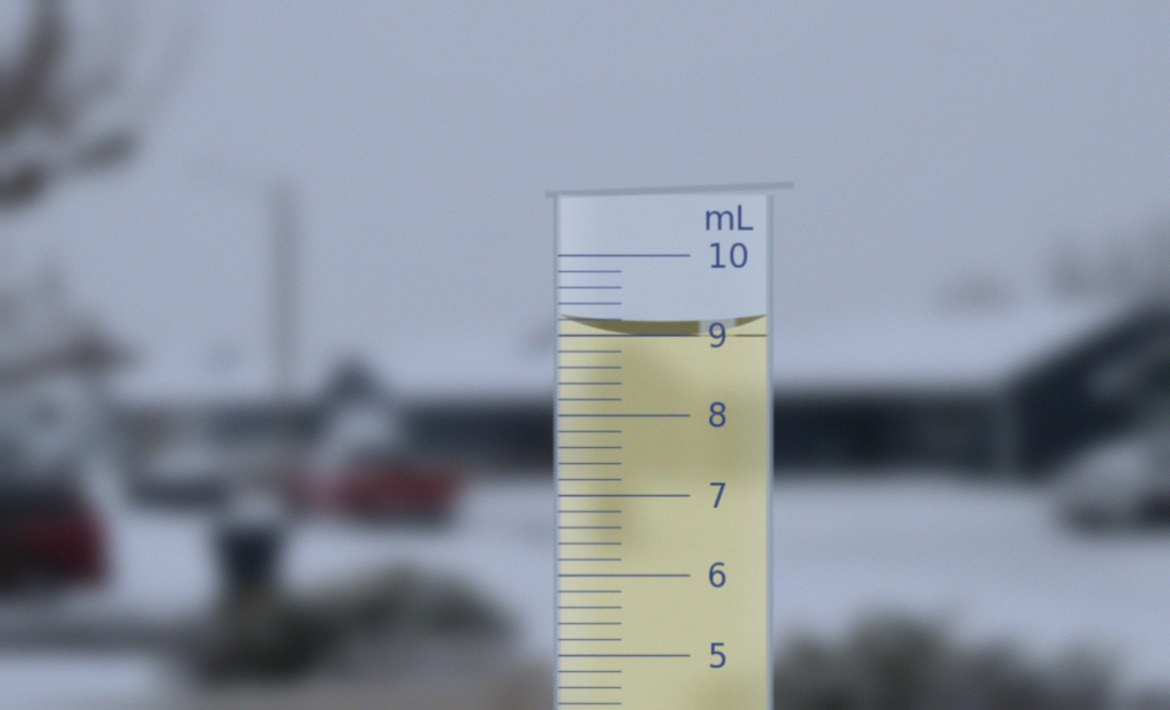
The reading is 9 mL
